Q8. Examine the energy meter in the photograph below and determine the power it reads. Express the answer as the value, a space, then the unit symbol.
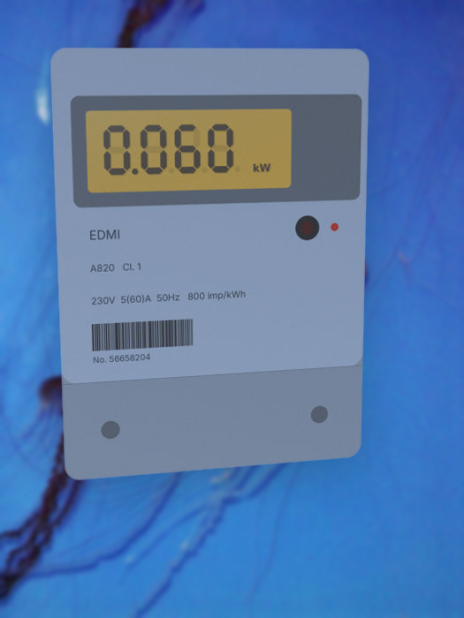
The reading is 0.060 kW
